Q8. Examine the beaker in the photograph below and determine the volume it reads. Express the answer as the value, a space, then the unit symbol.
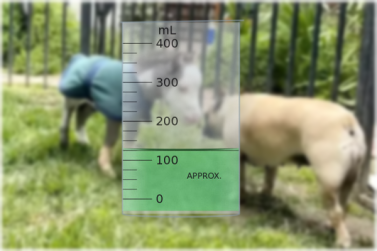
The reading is 125 mL
